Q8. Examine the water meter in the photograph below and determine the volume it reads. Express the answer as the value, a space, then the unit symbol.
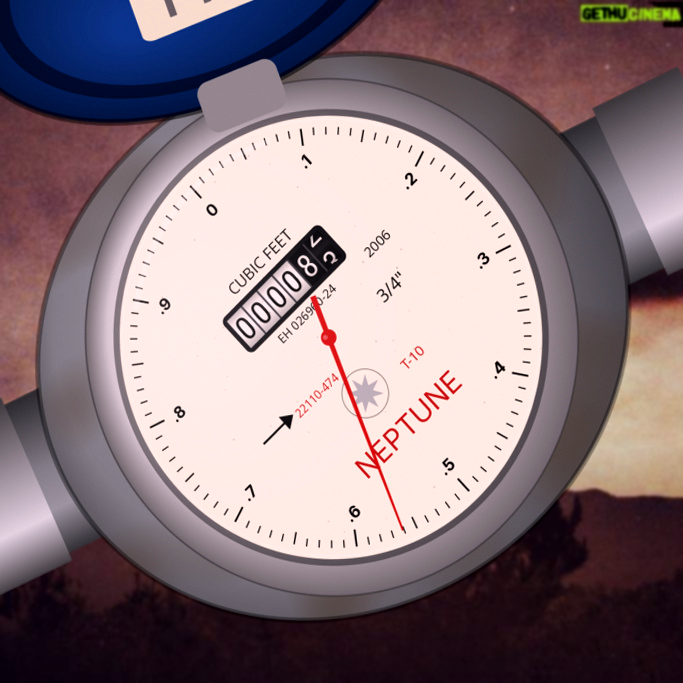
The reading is 82.56 ft³
